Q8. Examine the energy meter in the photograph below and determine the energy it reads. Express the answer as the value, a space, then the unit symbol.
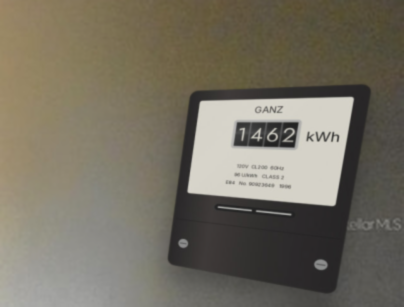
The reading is 1462 kWh
